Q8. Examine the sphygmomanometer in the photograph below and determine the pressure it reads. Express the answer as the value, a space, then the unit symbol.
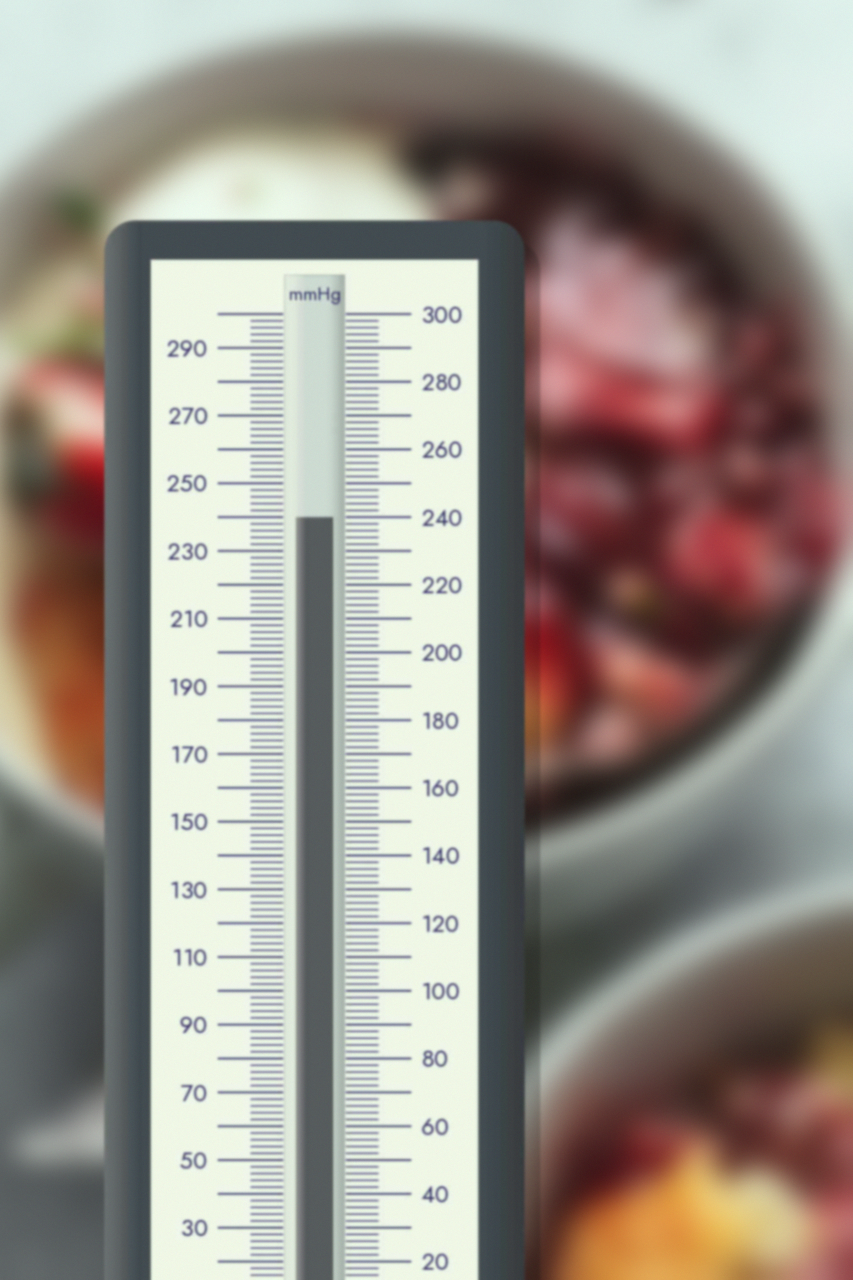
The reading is 240 mmHg
